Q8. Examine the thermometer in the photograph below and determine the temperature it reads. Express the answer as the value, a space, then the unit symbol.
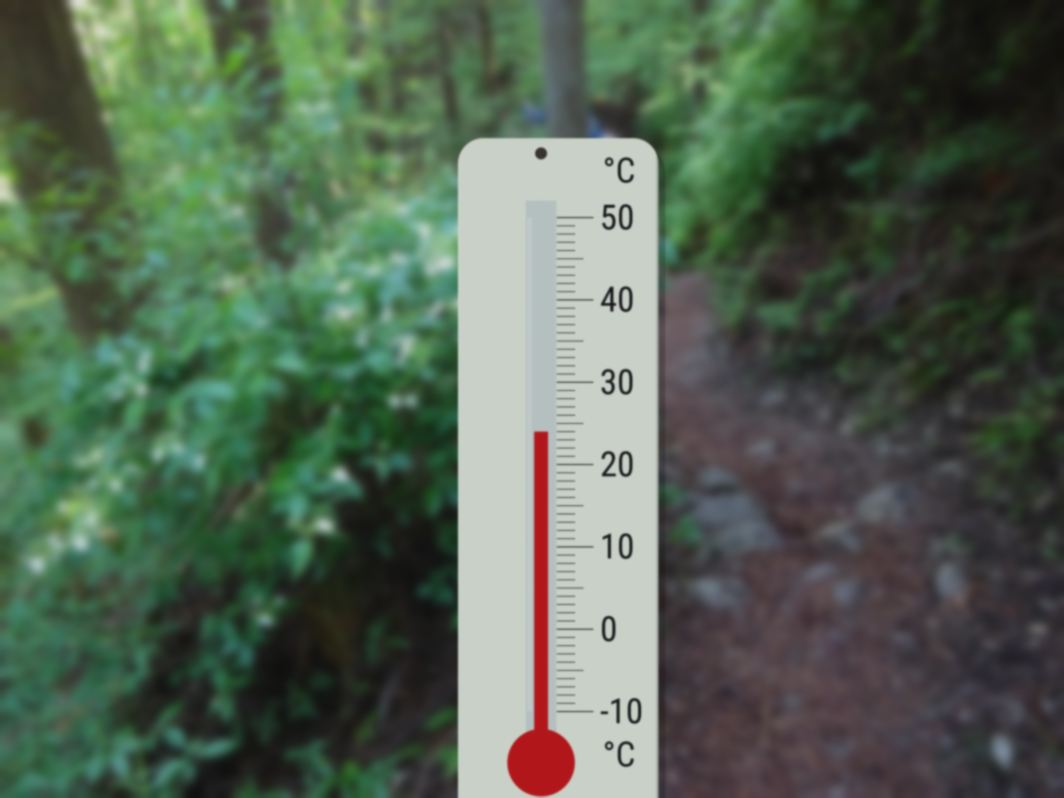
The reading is 24 °C
